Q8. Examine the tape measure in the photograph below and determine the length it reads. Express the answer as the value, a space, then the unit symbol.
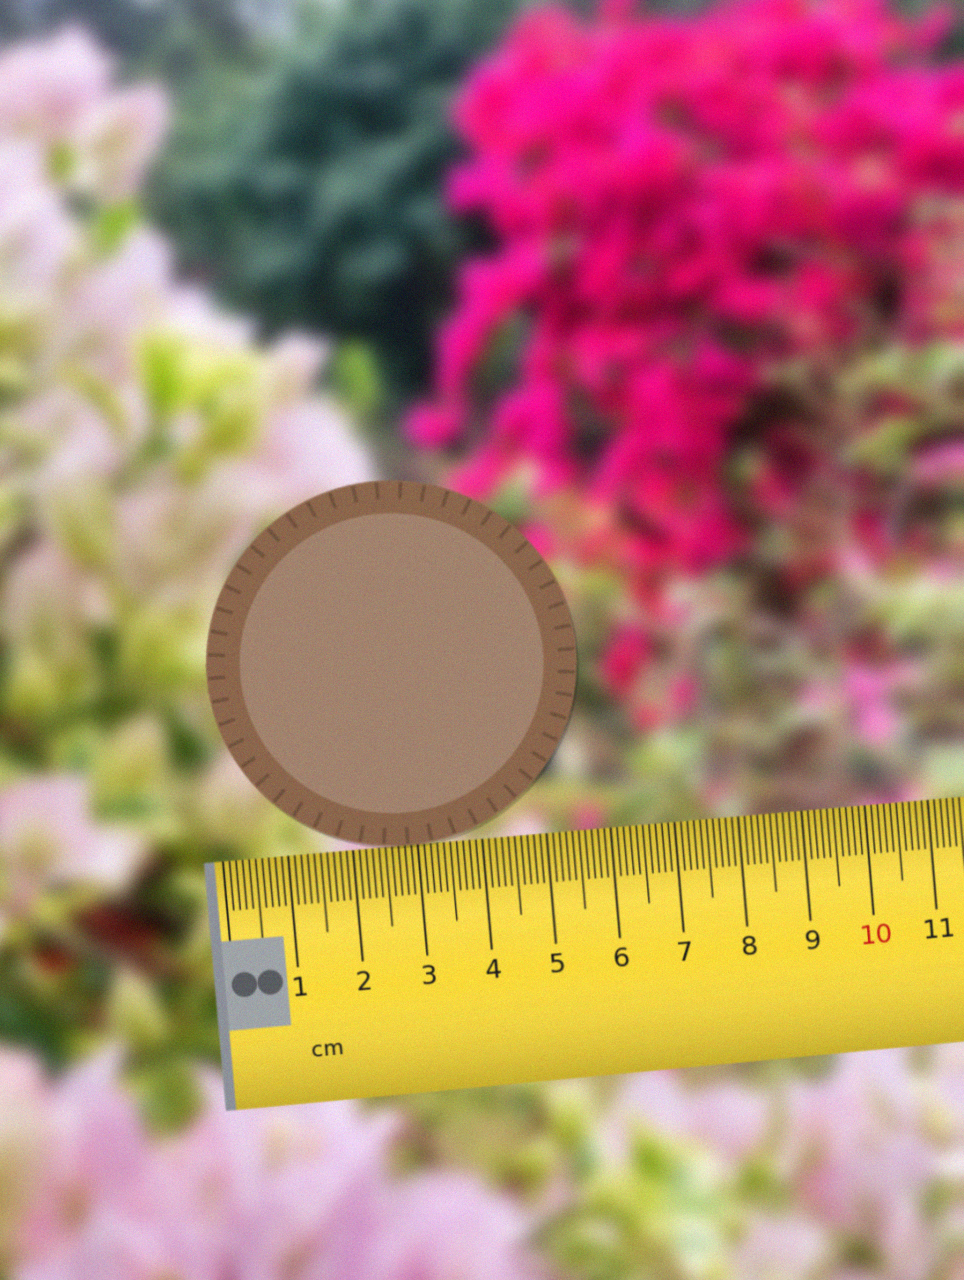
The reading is 5.7 cm
